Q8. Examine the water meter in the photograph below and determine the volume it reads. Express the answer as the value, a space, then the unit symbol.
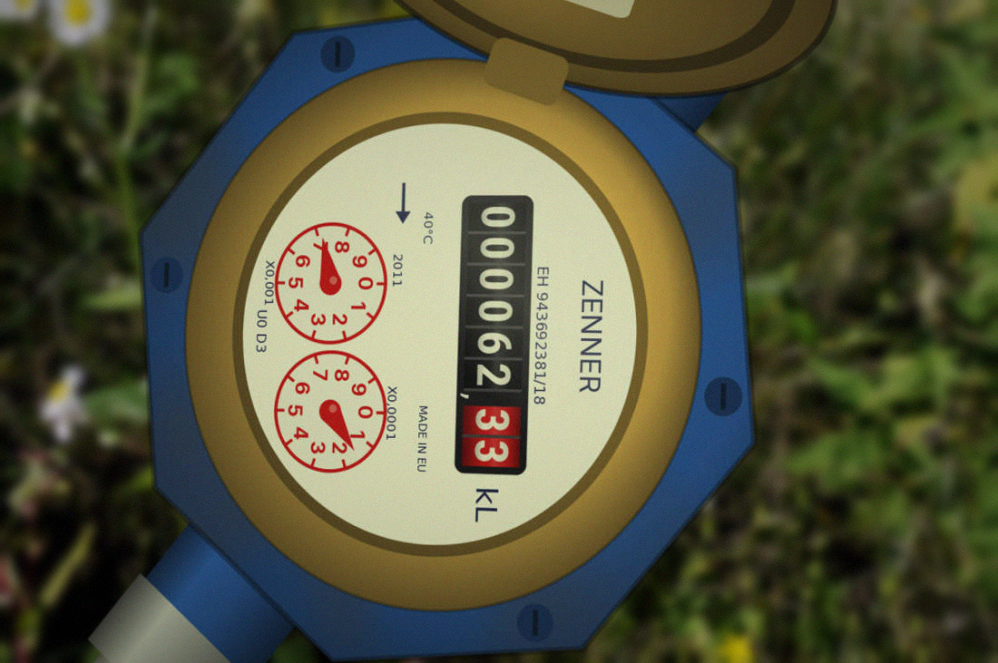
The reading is 62.3371 kL
